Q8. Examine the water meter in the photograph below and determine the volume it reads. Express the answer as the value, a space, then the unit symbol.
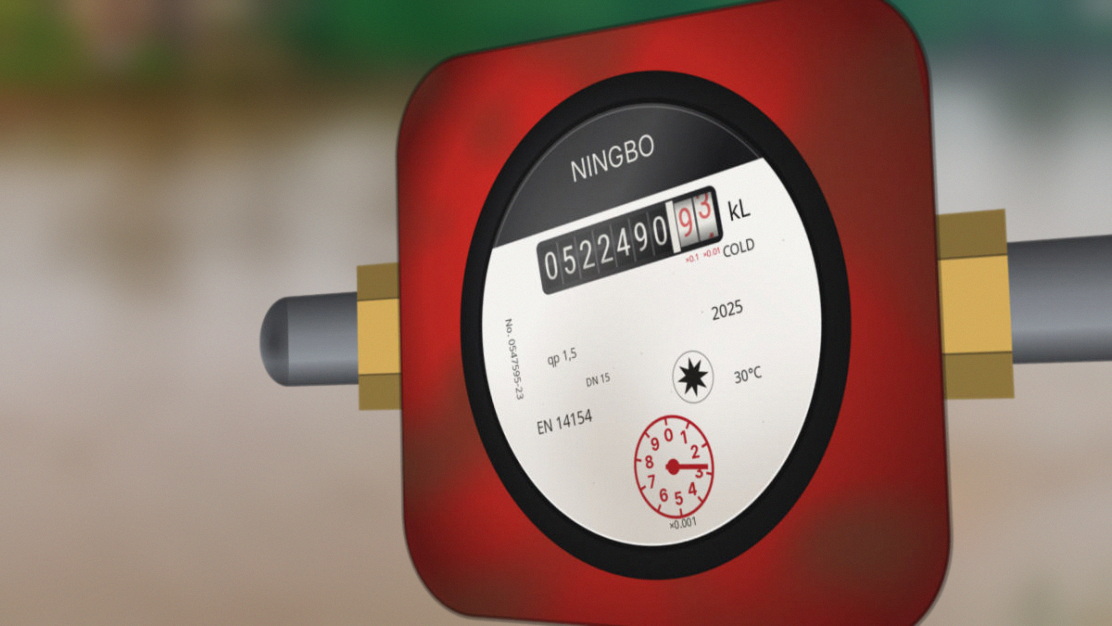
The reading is 522490.932 kL
